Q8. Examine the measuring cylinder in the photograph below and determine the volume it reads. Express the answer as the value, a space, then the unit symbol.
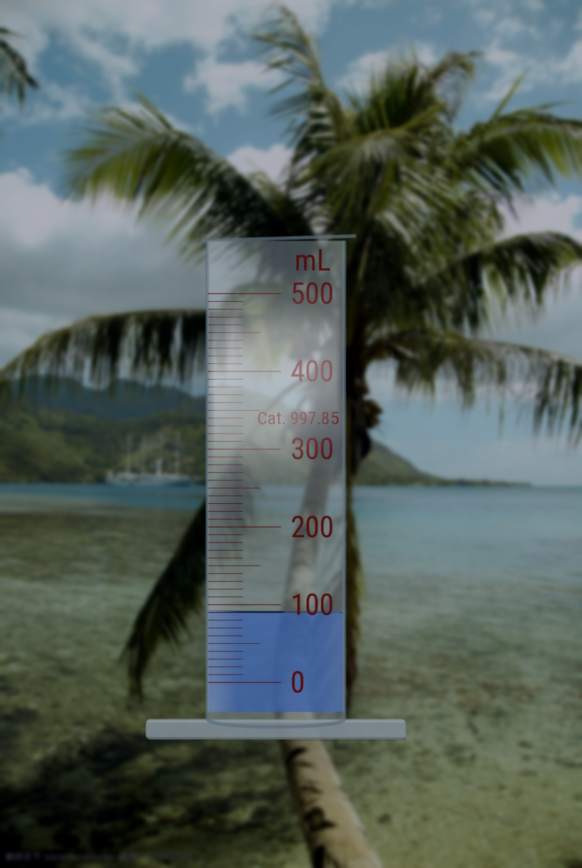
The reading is 90 mL
